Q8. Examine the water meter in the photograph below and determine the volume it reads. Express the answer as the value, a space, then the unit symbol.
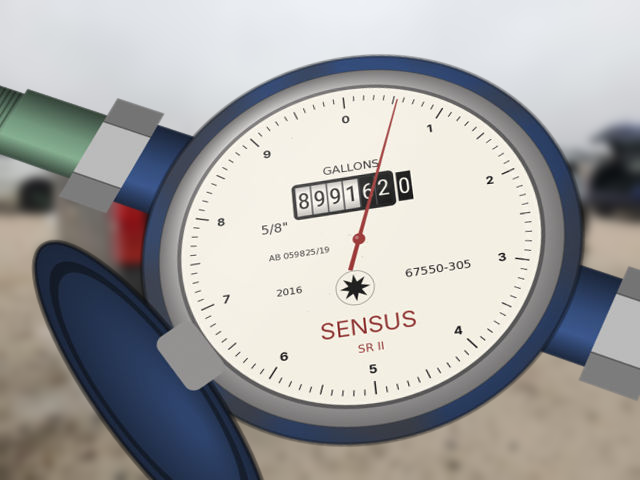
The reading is 8991620.5 gal
